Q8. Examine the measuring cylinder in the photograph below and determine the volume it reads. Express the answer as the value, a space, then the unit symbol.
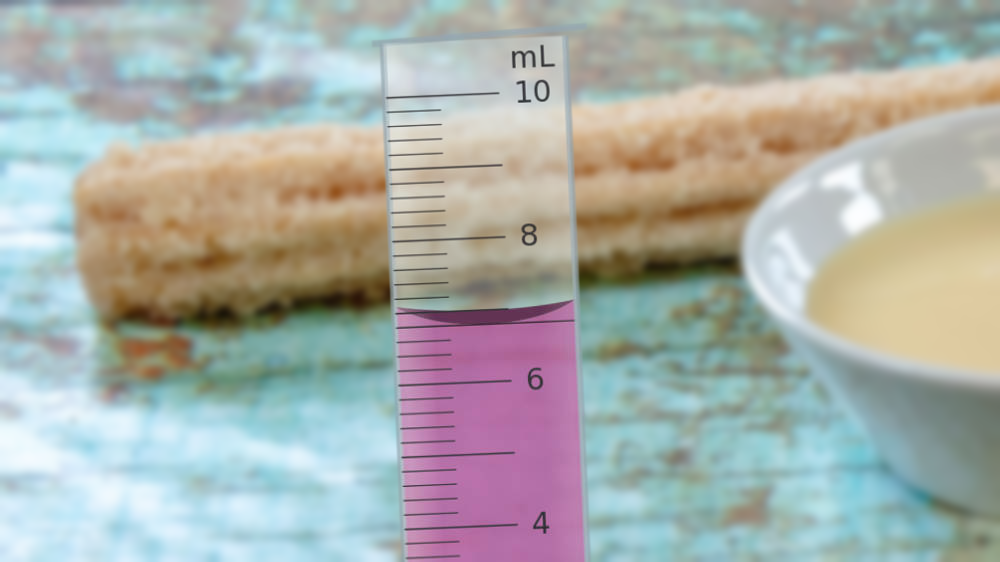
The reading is 6.8 mL
